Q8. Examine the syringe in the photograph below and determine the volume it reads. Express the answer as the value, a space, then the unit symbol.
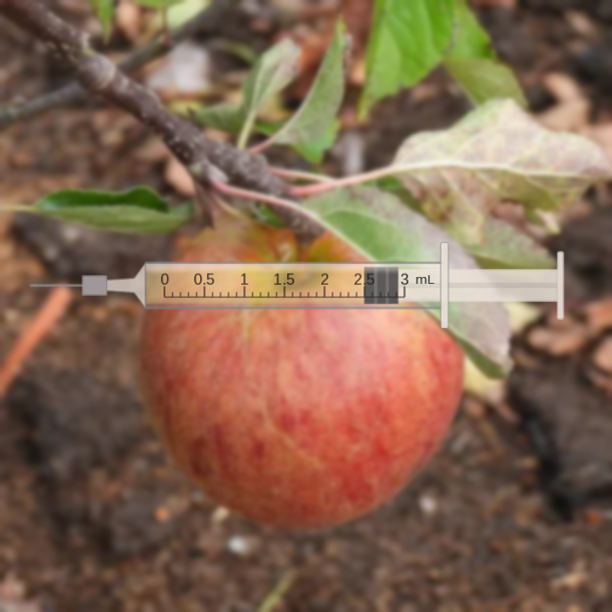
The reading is 2.5 mL
